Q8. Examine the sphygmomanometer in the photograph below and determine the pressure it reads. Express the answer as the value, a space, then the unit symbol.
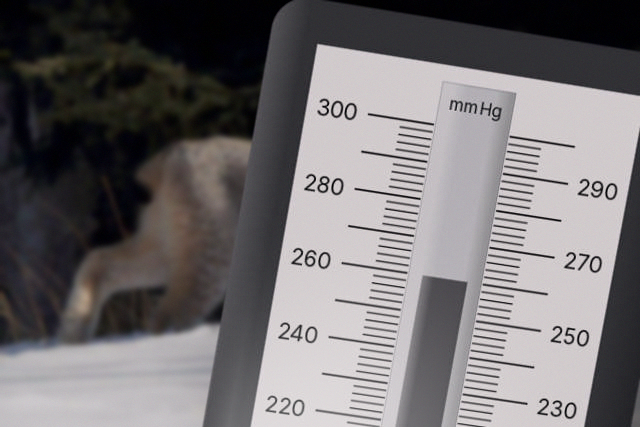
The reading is 260 mmHg
